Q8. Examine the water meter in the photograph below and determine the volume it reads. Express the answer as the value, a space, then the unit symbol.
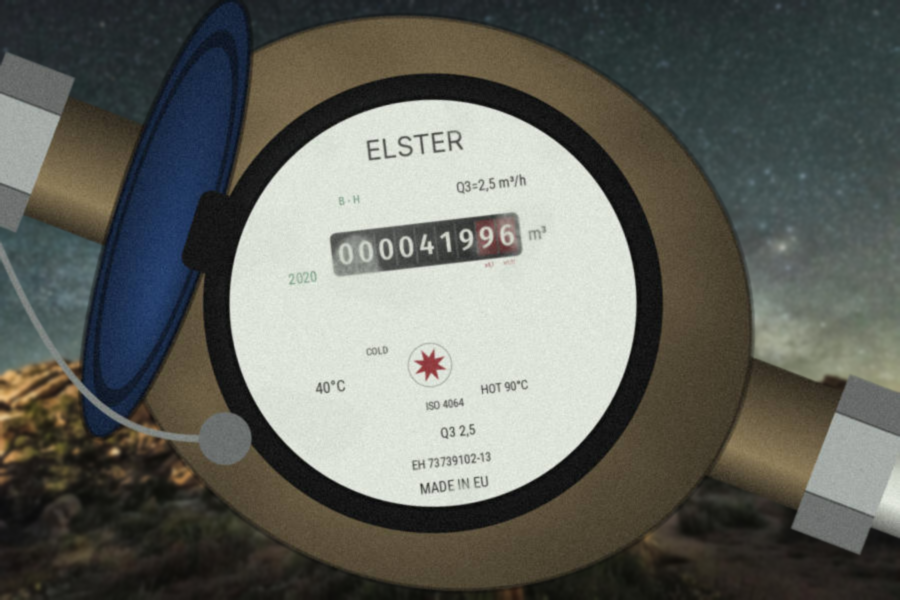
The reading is 419.96 m³
